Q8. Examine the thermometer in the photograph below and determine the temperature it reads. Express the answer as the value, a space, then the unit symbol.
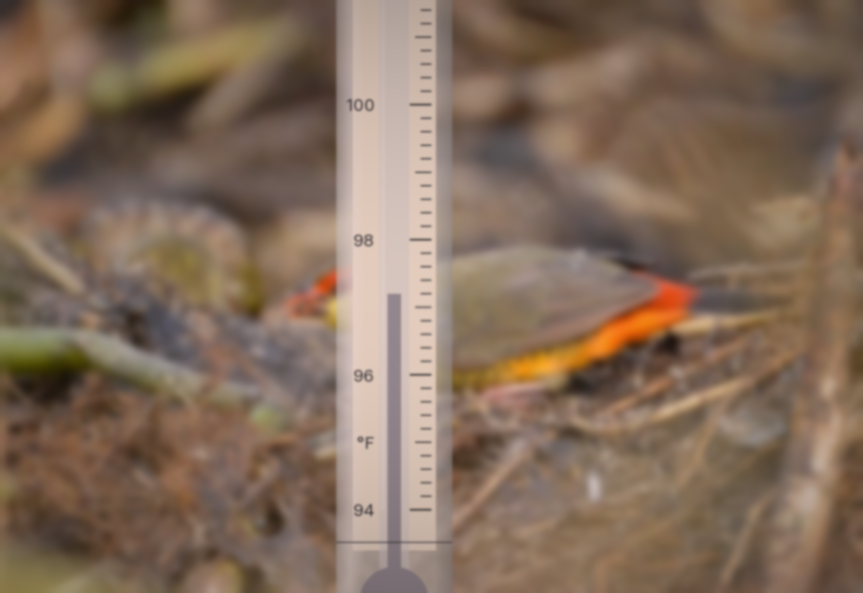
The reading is 97.2 °F
